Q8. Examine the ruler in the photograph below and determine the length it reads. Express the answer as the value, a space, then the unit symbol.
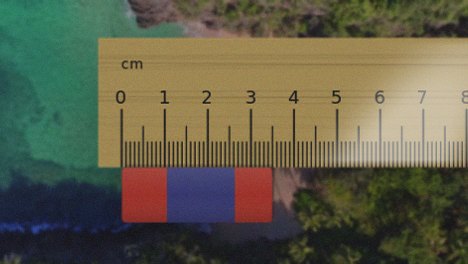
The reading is 3.5 cm
